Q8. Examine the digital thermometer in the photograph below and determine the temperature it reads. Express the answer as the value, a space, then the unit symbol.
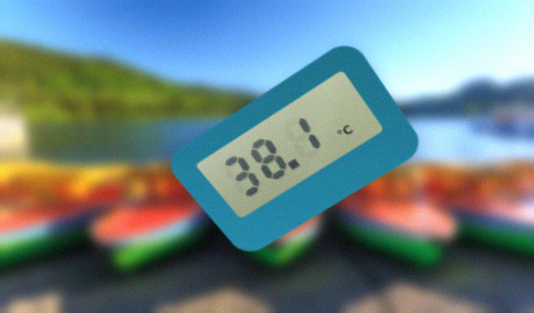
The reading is 38.1 °C
